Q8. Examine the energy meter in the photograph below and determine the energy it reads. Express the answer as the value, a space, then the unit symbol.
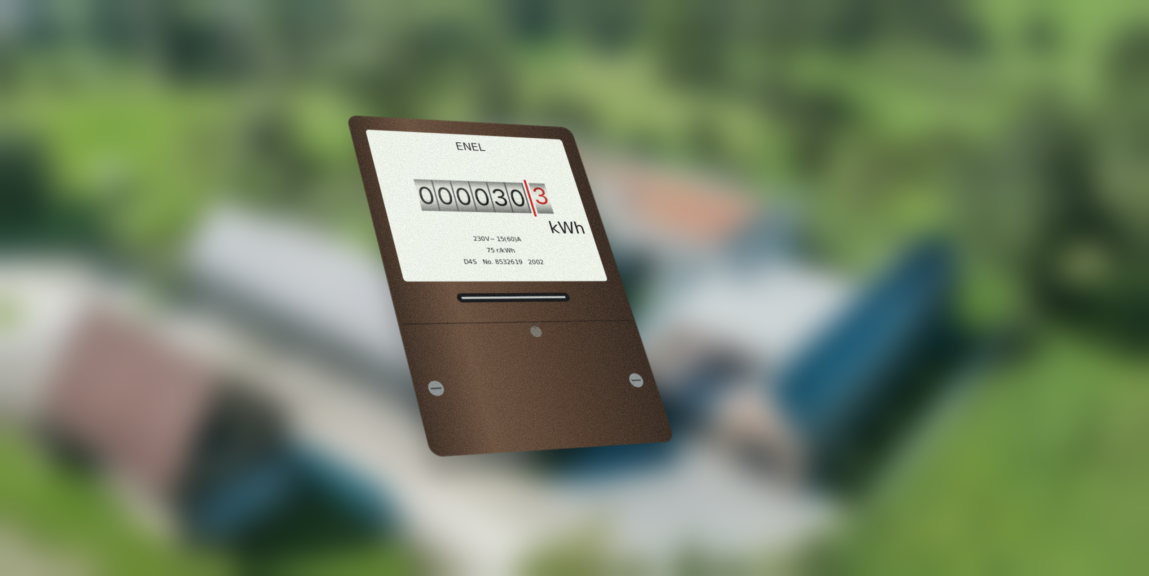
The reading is 30.3 kWh
